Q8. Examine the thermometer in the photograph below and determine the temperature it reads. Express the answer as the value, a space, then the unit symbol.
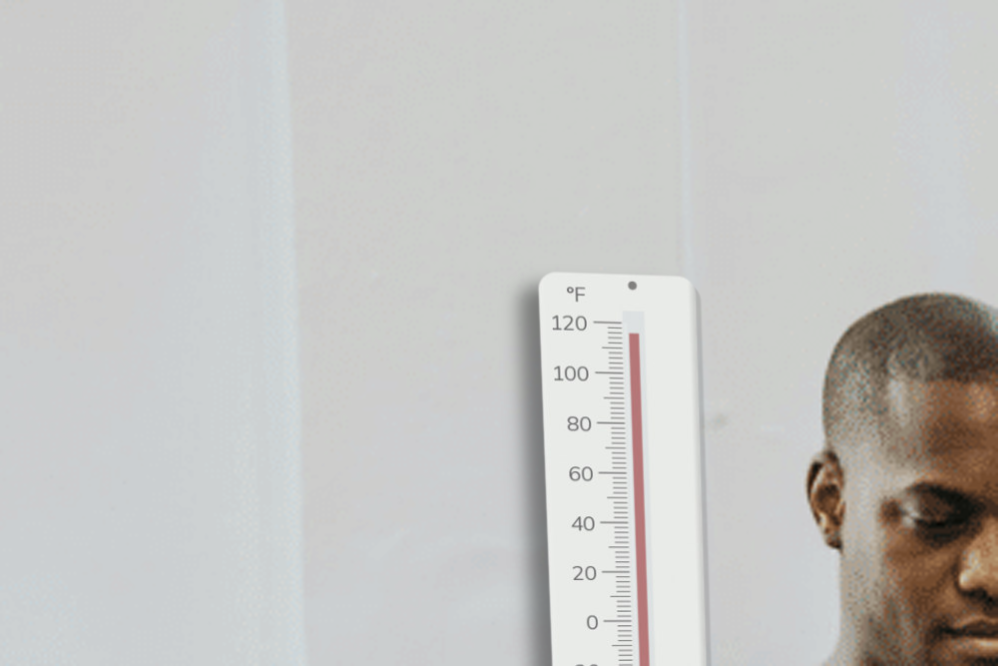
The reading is 116 °F
